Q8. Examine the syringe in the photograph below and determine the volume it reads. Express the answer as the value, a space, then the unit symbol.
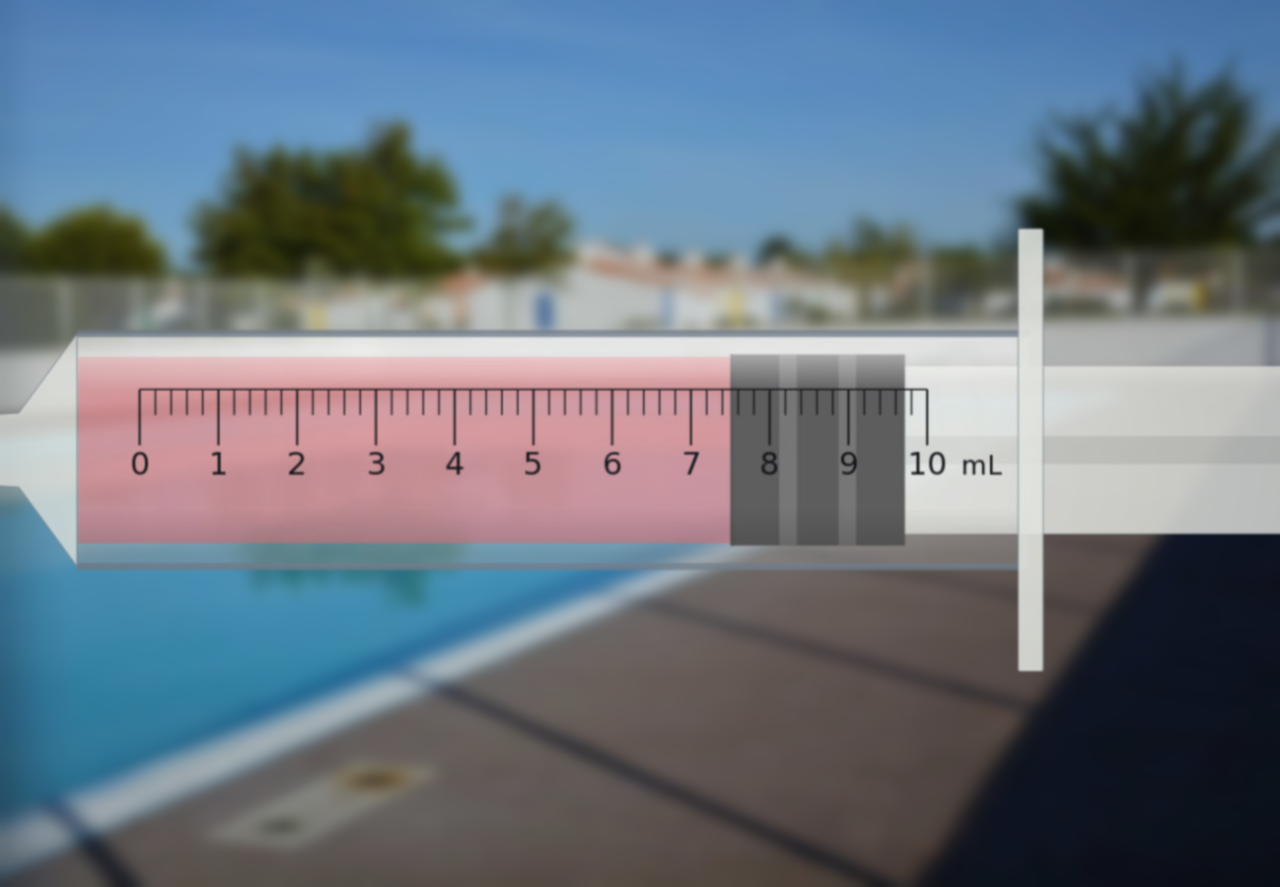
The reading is 7.5 mL
